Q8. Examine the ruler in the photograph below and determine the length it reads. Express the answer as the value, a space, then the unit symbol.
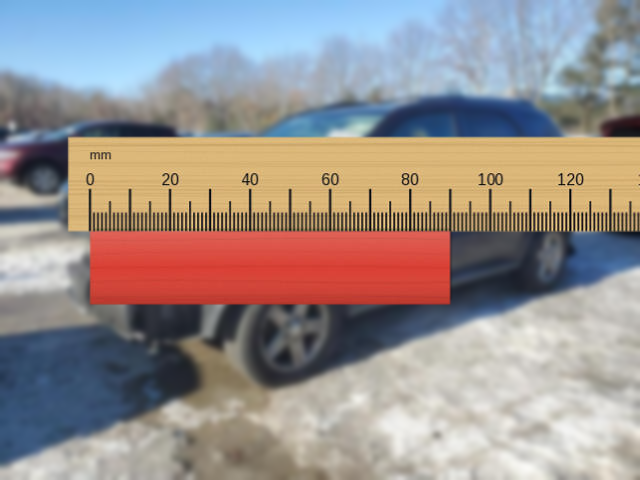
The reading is 90 mm
